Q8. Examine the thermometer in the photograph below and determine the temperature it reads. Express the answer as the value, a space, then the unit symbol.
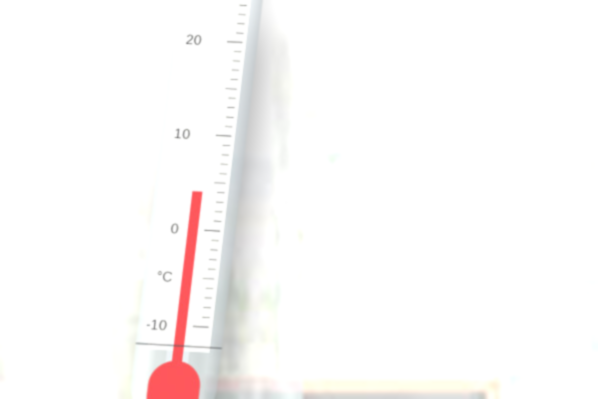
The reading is 4 °C
